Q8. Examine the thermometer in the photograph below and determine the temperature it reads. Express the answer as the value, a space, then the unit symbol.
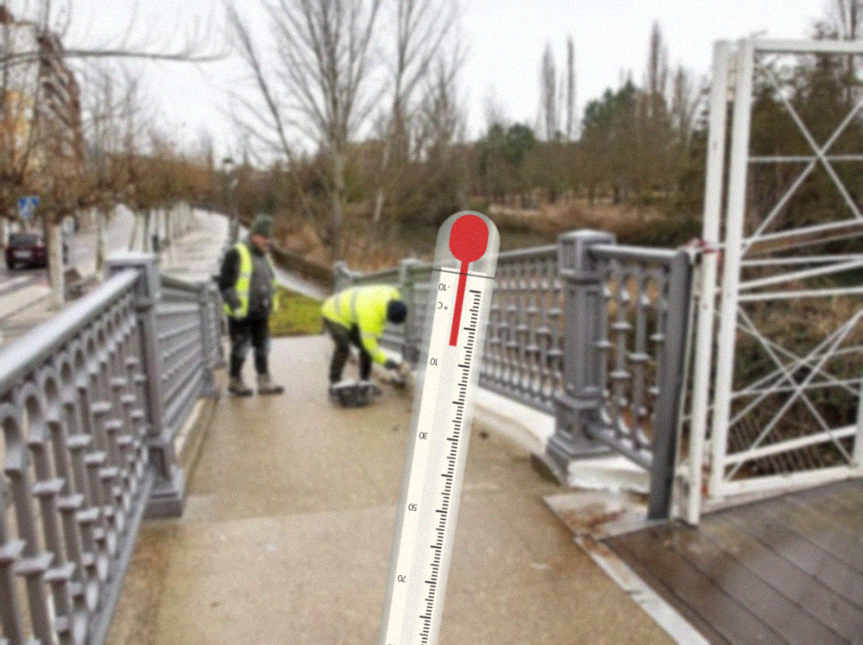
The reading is 5 °C
